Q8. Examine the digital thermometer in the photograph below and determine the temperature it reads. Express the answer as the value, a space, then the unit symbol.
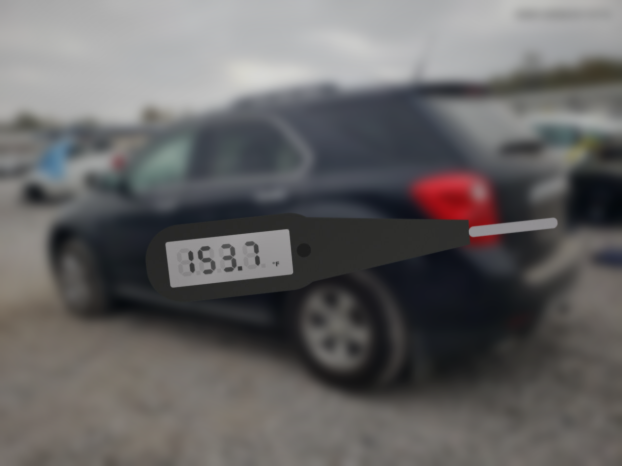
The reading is 153.7 °F
